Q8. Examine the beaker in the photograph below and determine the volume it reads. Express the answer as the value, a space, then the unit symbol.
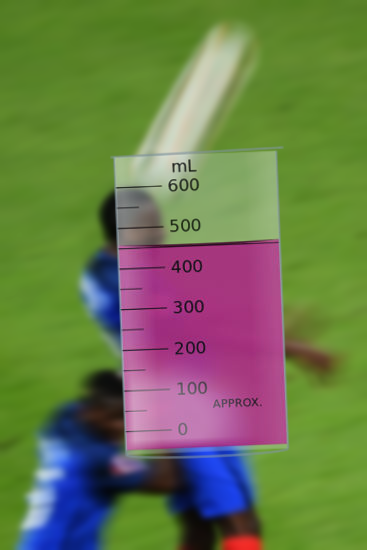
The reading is 450 mL
